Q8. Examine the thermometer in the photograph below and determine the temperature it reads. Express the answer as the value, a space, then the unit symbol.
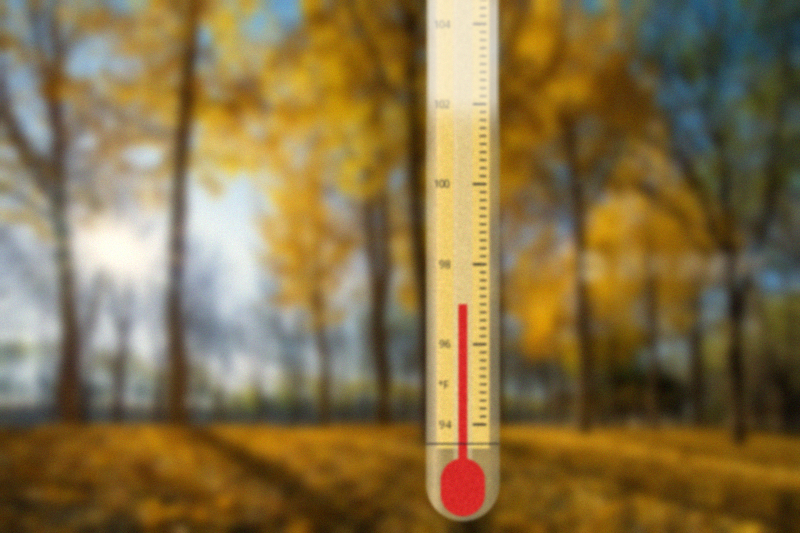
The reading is 97 °F
